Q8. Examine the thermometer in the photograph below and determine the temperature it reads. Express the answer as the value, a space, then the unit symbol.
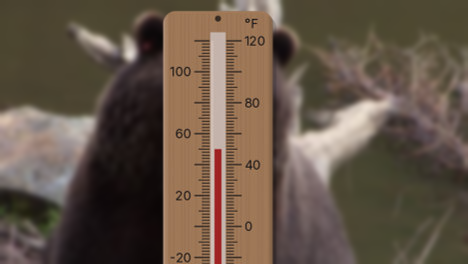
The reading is 50 °F
